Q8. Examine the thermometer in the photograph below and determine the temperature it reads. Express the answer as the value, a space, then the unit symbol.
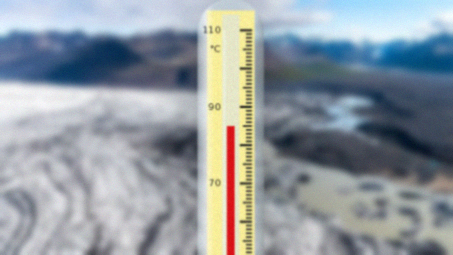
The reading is 85 °C
